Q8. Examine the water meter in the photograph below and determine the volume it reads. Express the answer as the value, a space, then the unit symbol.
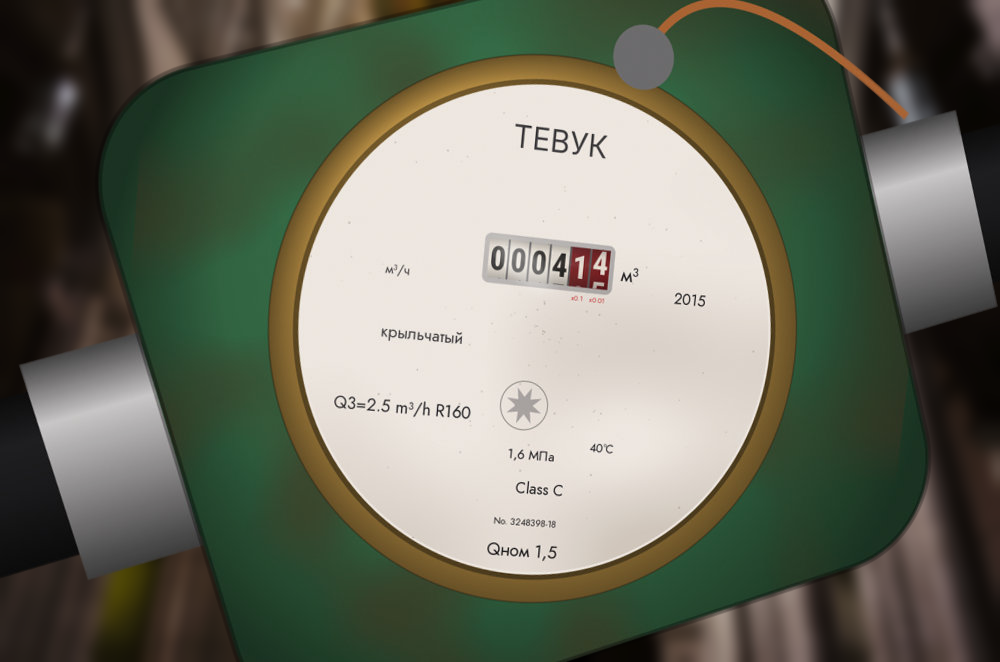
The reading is 4.14 m³
